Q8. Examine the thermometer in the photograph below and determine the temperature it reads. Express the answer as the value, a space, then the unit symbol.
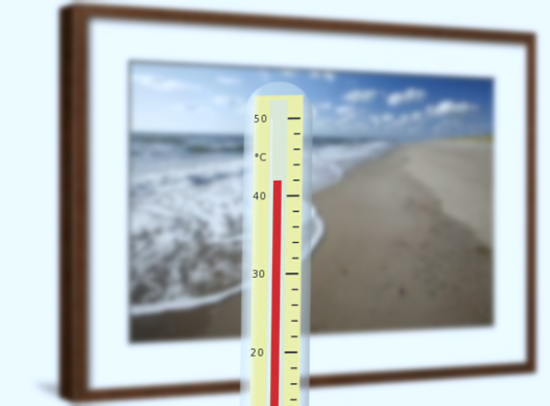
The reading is 42 °C
